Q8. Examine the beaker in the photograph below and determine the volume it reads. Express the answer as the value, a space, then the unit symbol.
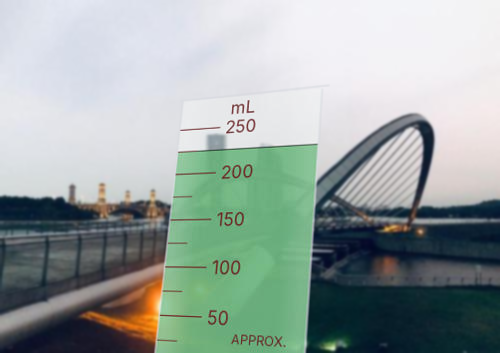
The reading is 225 mL
